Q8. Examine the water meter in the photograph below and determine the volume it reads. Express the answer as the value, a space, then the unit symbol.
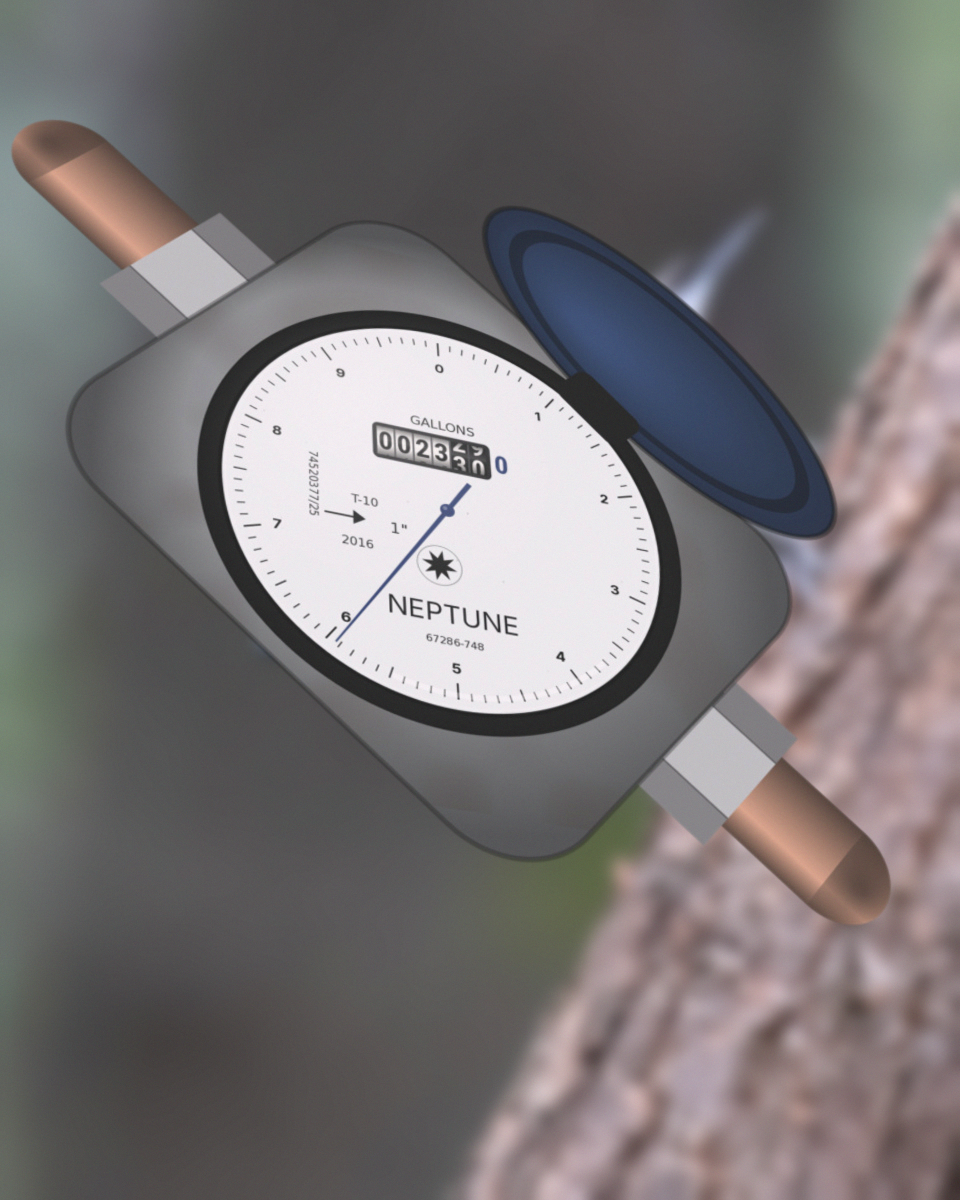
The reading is 23295.9 gal
